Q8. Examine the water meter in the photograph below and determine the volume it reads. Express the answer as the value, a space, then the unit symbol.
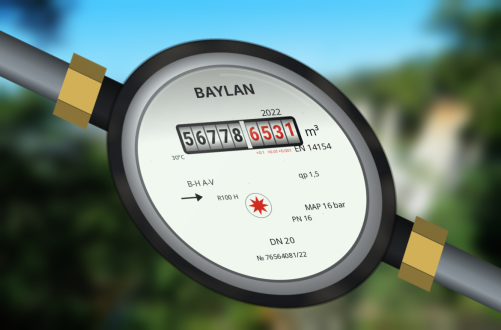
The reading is 56778.6531 m³
